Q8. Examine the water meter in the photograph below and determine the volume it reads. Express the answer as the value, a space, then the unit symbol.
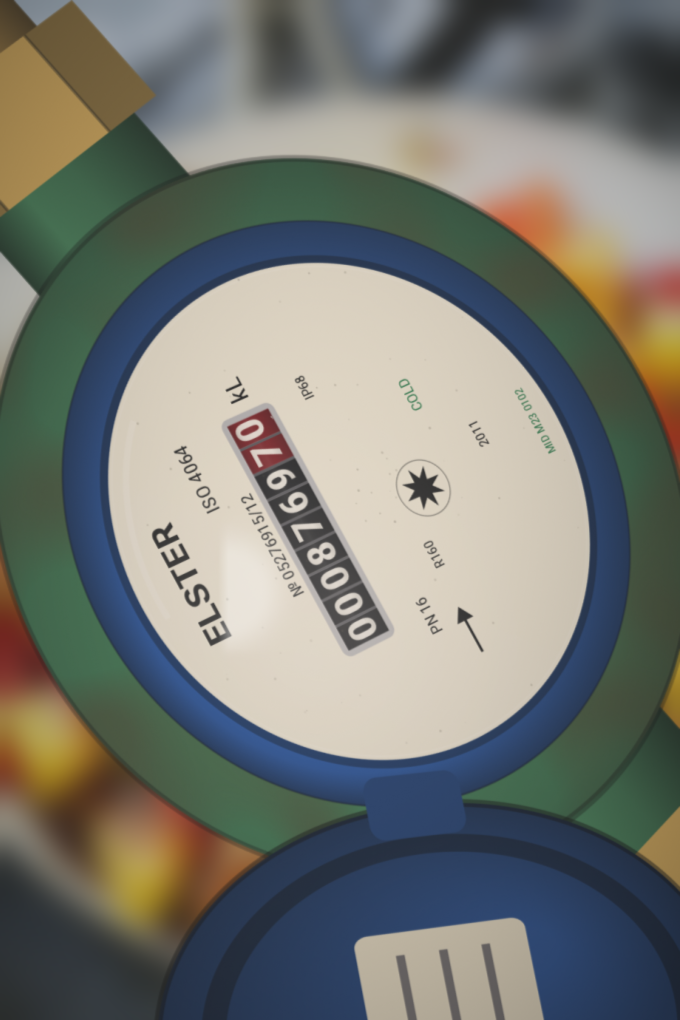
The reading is 8769.70 kL
